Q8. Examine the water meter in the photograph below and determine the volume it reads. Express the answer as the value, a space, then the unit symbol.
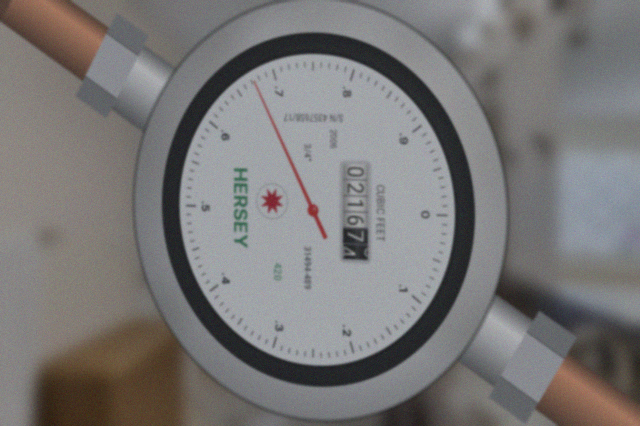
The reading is 21673.67 ft³
